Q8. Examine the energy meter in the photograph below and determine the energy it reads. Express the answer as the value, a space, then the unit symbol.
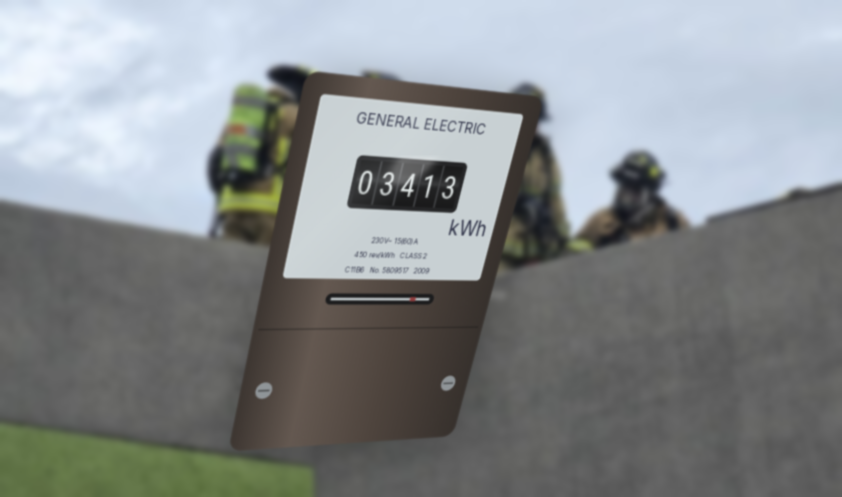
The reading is 3413 kWh
